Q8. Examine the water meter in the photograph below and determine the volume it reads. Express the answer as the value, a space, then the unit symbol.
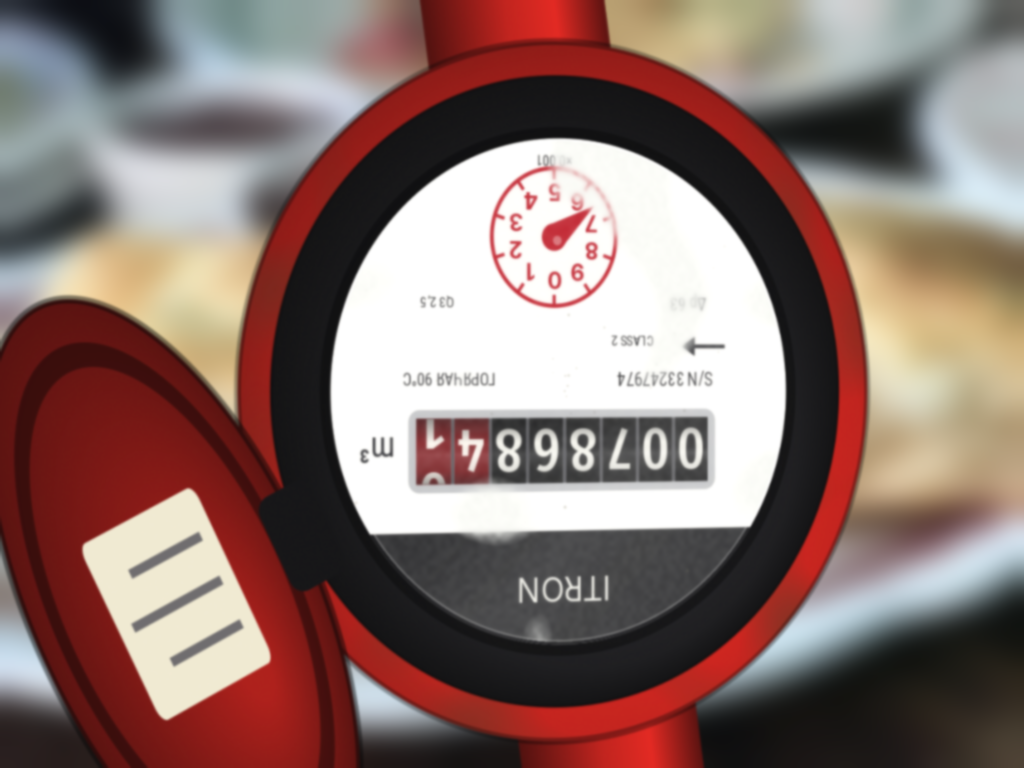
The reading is 7868.406 m³
